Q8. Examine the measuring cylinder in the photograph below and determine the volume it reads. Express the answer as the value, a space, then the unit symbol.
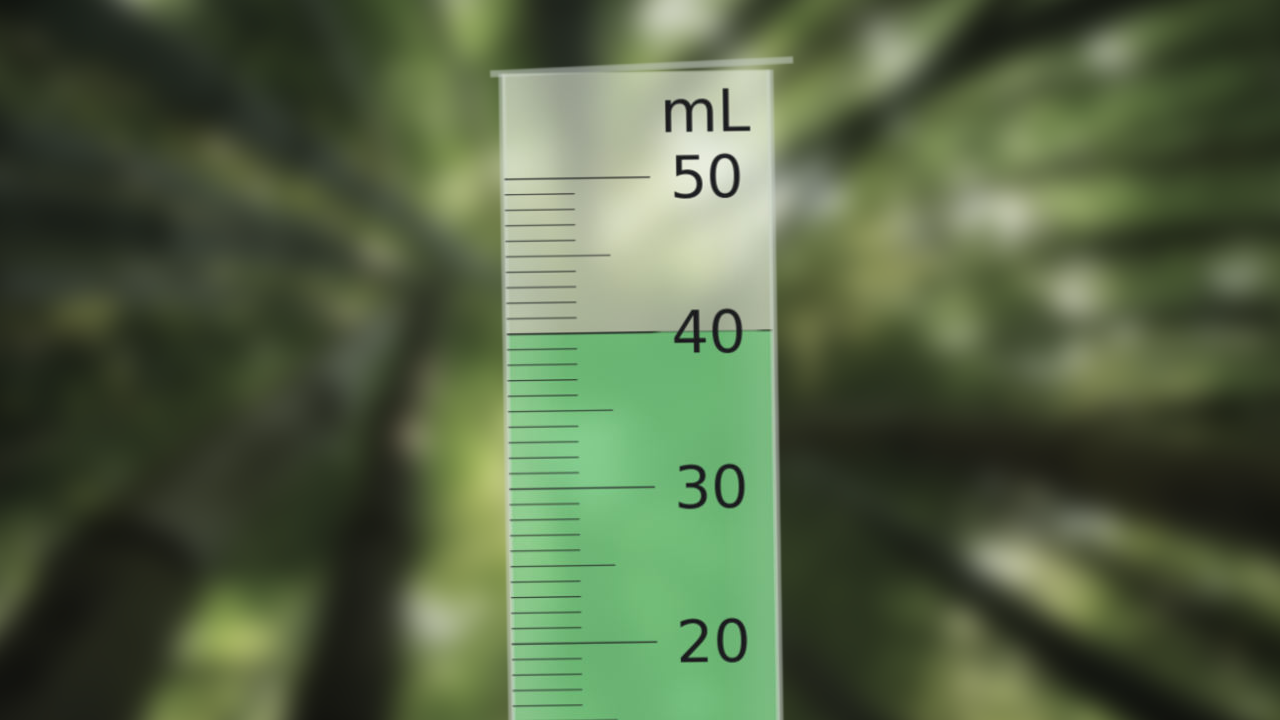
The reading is 40 mL
